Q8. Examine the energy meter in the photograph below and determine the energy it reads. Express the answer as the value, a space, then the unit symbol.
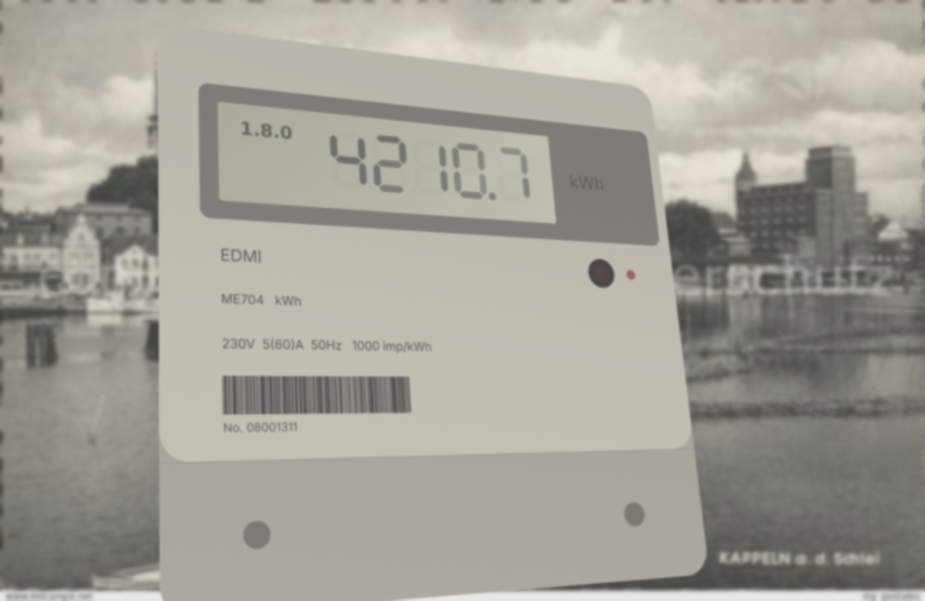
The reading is 4210.7 kWh
